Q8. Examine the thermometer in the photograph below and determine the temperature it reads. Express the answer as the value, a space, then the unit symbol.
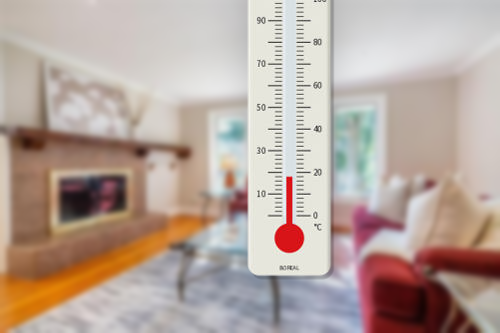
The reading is 18 °C
